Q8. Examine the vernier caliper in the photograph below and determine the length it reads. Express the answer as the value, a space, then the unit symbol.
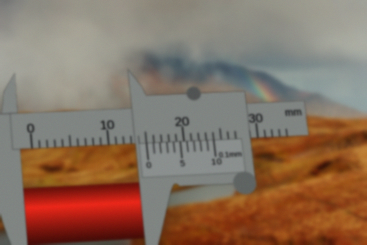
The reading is 15.0 mm
